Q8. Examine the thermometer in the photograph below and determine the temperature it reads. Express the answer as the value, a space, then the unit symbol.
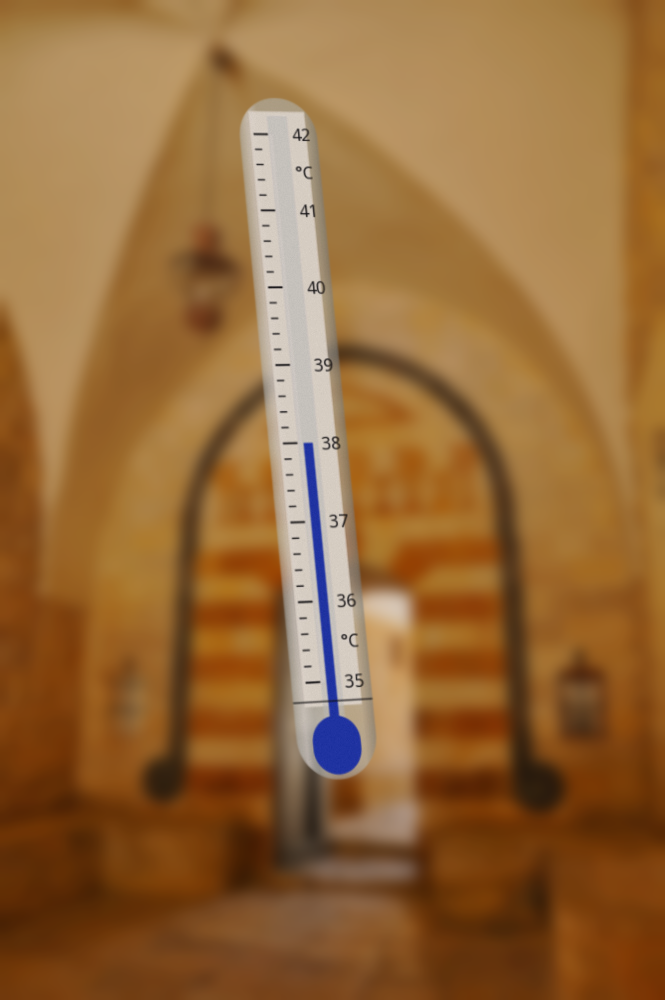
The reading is 38 °C
